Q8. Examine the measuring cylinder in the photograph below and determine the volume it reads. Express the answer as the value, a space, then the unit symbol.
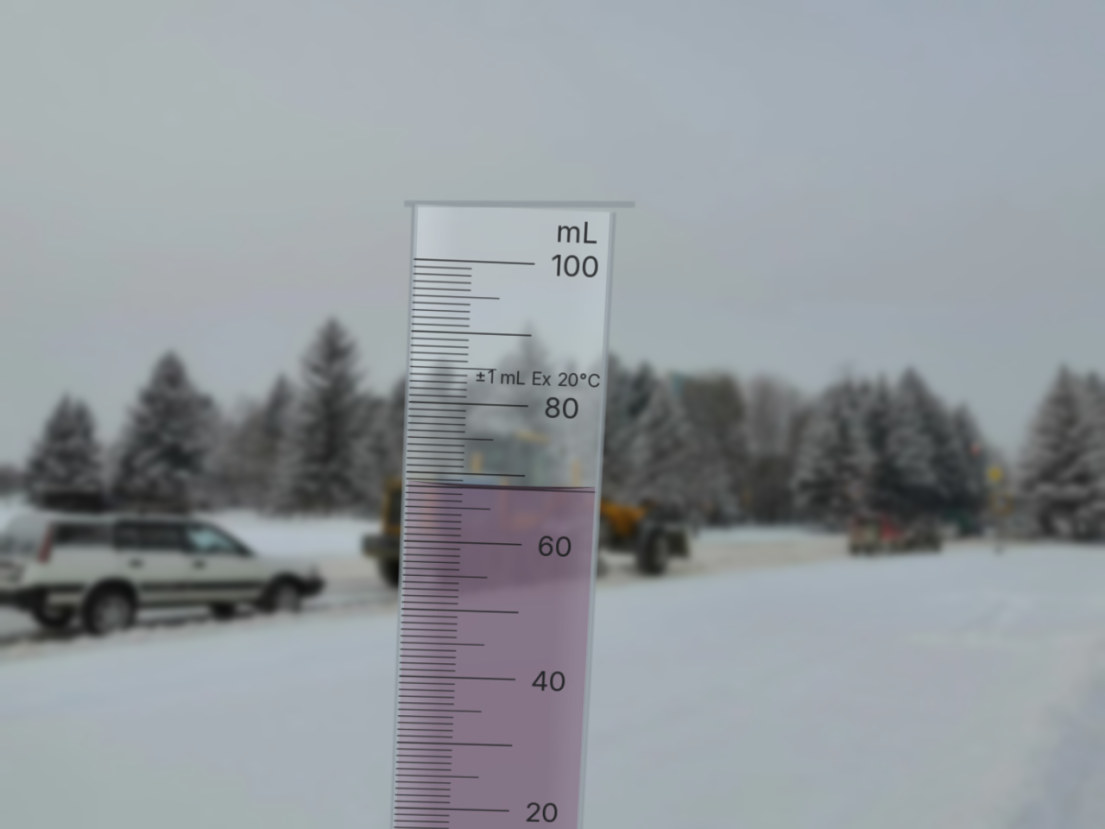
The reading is 68 mL
